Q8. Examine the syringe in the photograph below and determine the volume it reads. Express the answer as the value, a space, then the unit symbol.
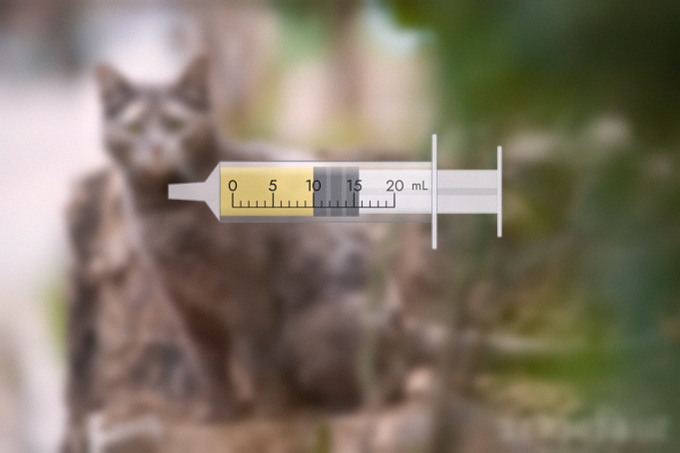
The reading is 10 mL
